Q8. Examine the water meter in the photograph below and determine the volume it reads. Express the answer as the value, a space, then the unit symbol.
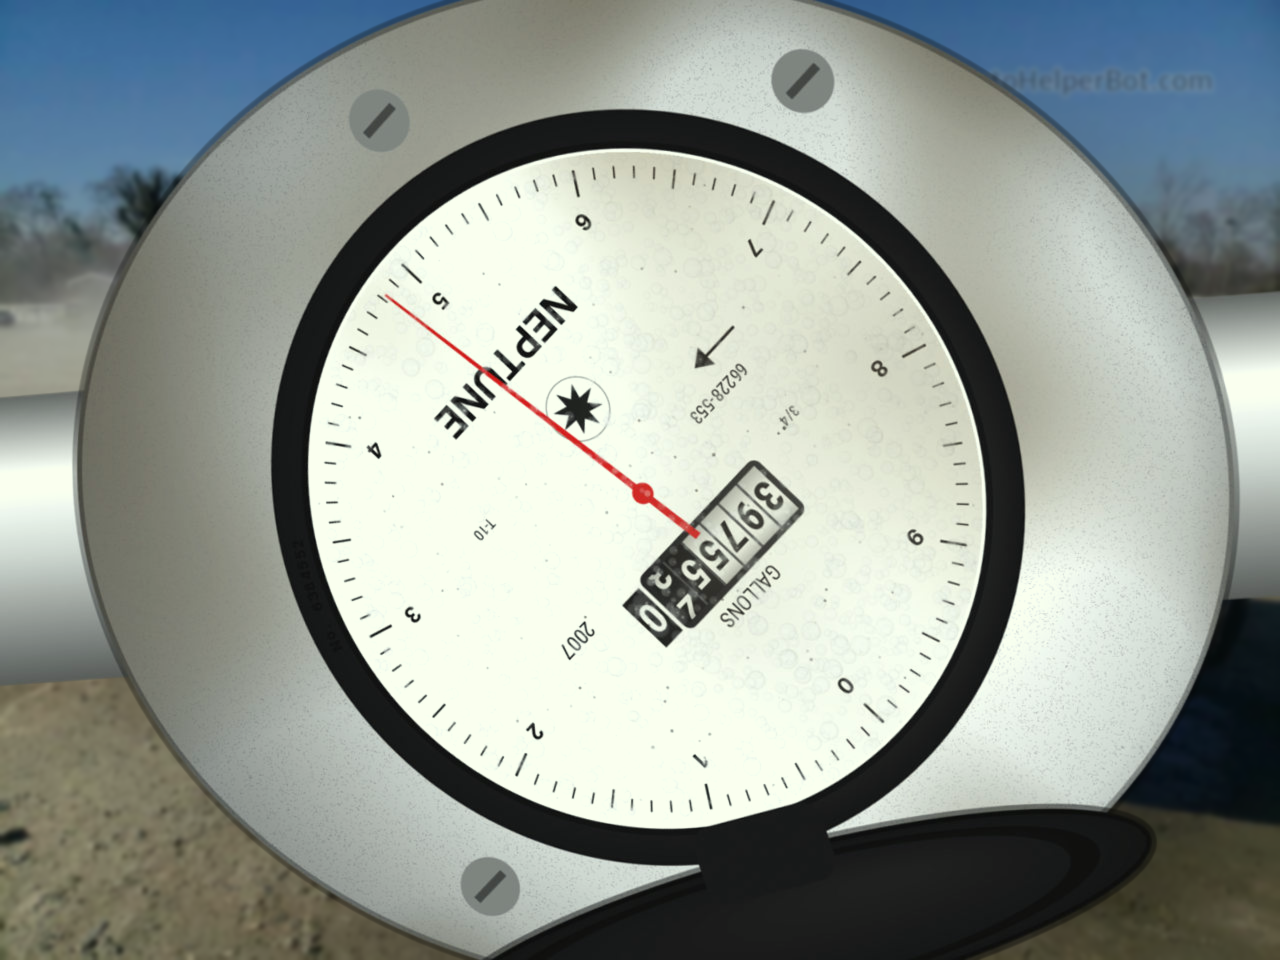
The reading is 3975524.8 gal
